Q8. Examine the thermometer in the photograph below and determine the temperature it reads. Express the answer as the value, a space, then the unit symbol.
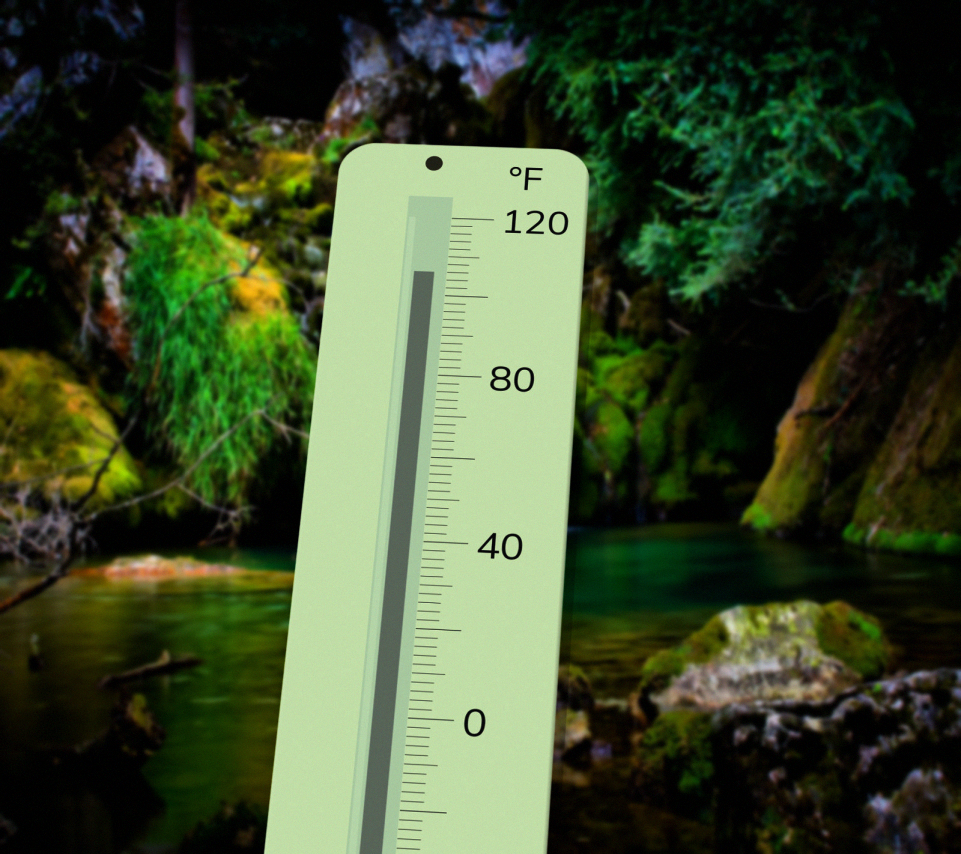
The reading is 106 °F
